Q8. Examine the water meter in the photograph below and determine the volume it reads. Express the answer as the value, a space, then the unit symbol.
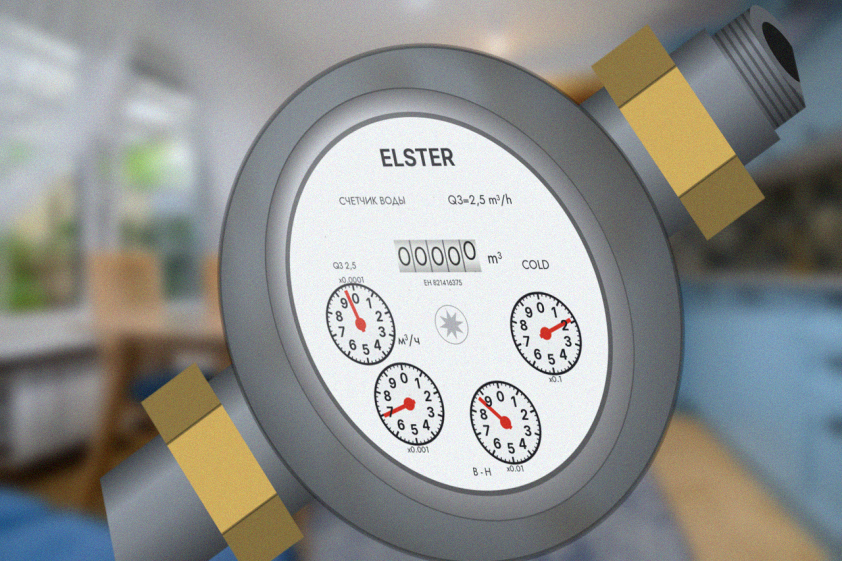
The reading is 0.1869 m³
